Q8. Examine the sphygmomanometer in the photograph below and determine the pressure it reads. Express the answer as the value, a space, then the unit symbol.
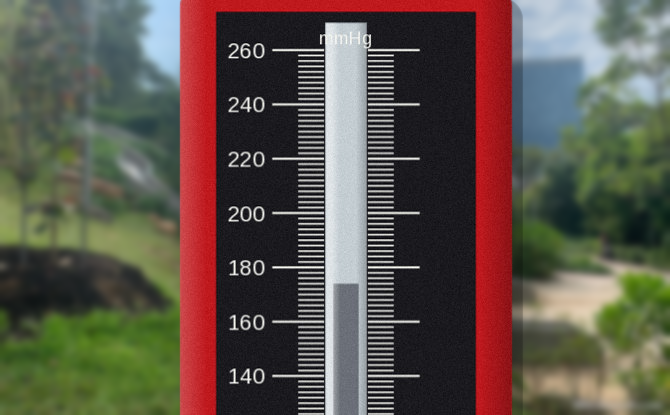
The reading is 174 mmHg
